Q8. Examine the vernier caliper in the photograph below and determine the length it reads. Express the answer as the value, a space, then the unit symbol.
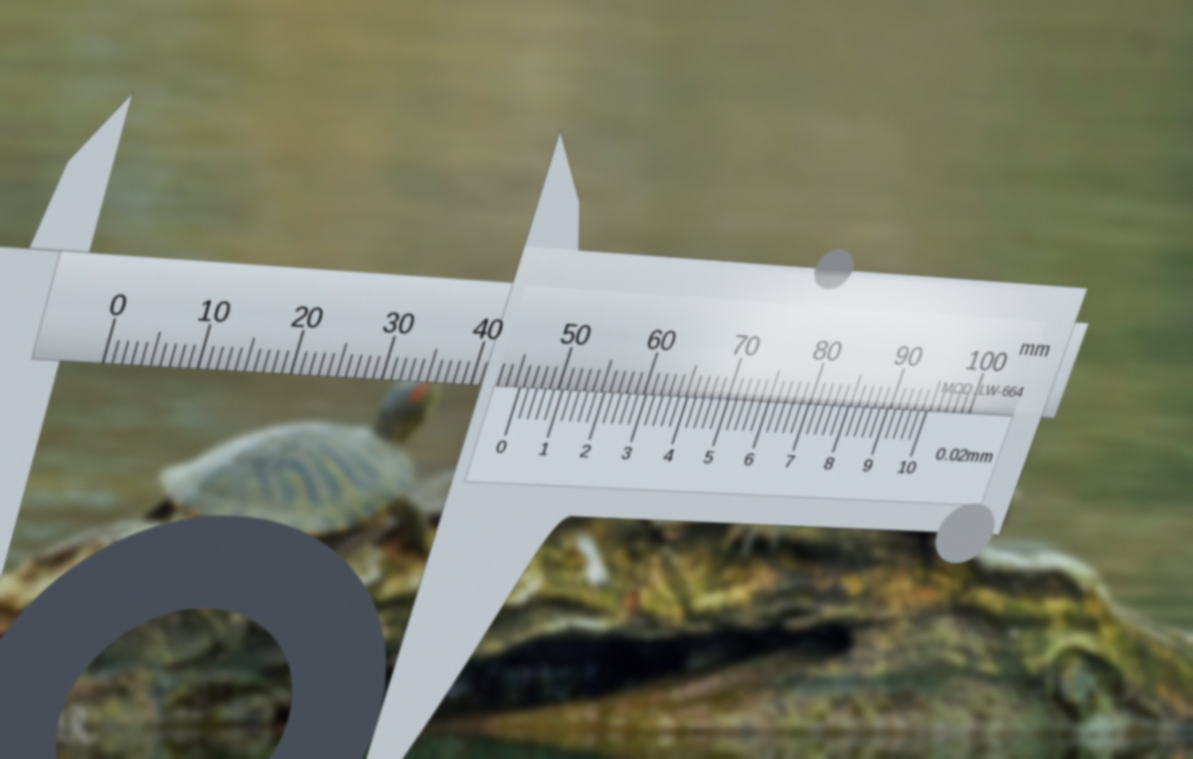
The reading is 45.6 mm
